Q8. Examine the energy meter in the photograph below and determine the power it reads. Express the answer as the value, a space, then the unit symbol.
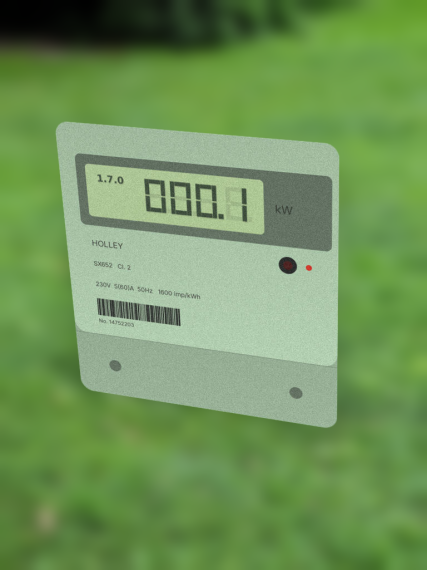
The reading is 0.1 kW
